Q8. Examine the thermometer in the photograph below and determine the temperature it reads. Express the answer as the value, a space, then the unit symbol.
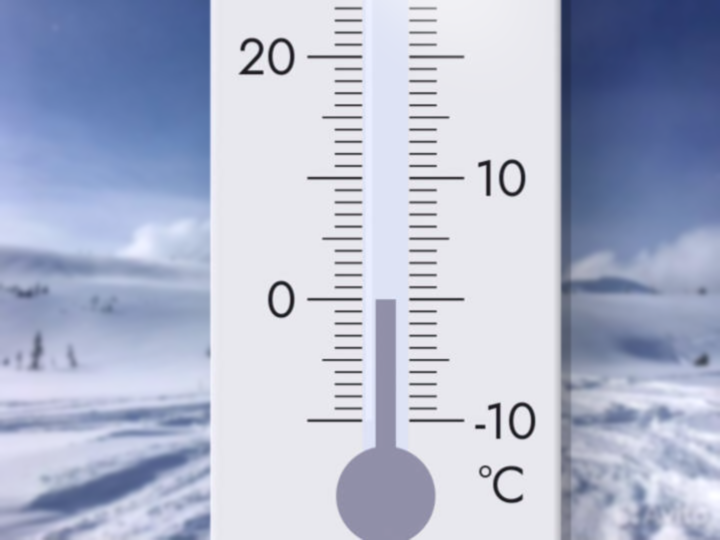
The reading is 0 °C
